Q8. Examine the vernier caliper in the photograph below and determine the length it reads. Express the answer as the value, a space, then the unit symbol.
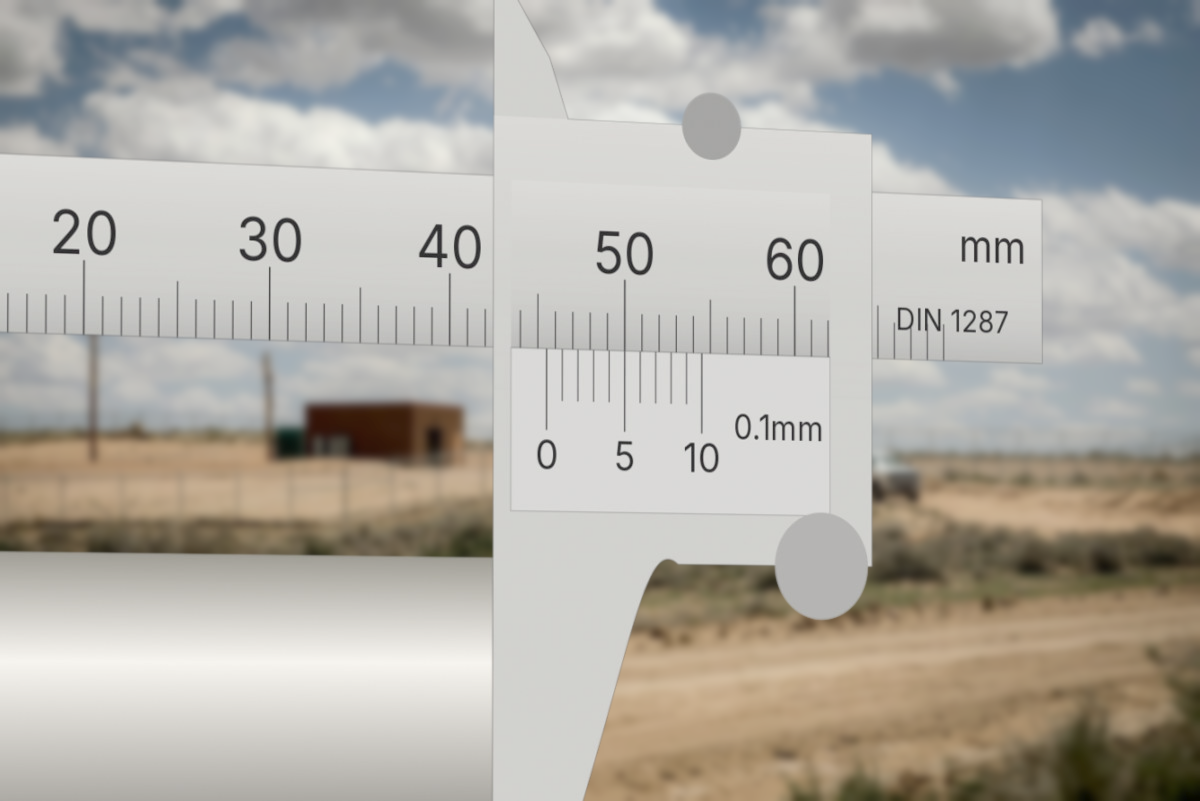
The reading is 45.5 mm
